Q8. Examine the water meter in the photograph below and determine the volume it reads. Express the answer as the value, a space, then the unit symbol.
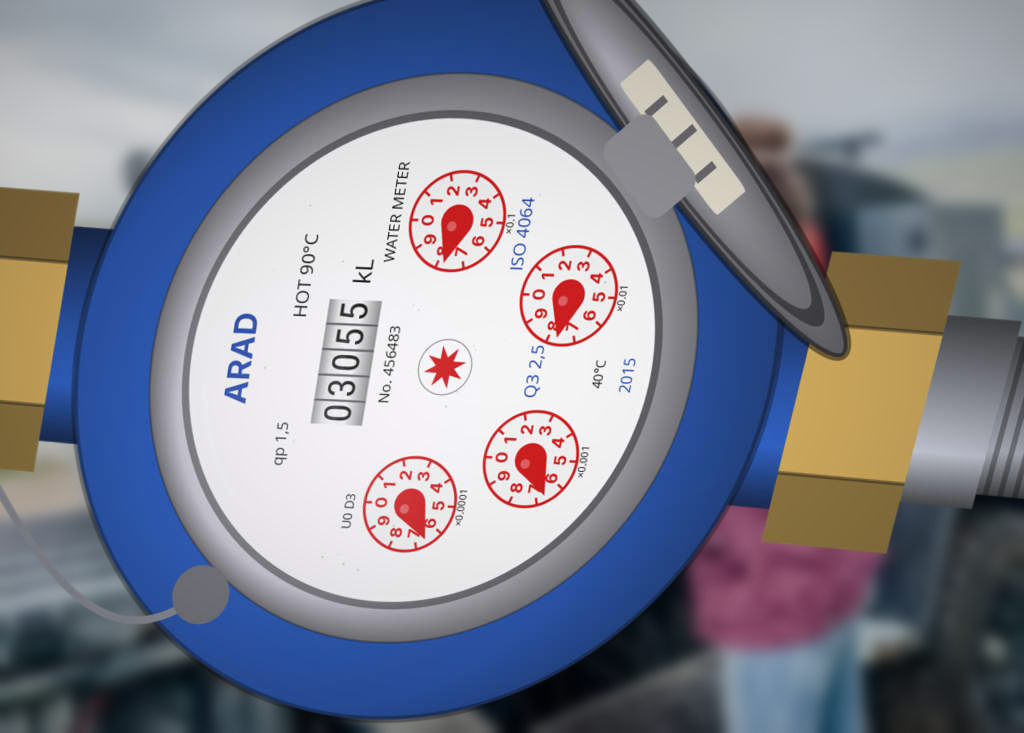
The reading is 3055.7766 kL
